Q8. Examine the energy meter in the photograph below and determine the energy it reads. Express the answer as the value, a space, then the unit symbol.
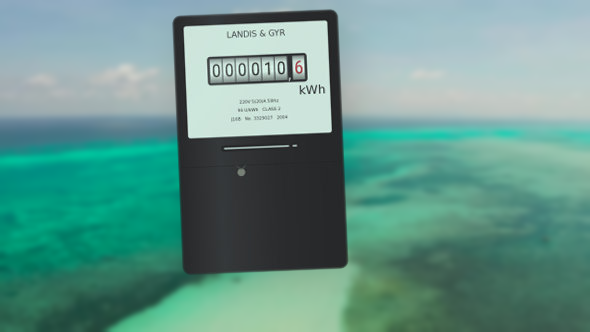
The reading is 10.6 kWh
